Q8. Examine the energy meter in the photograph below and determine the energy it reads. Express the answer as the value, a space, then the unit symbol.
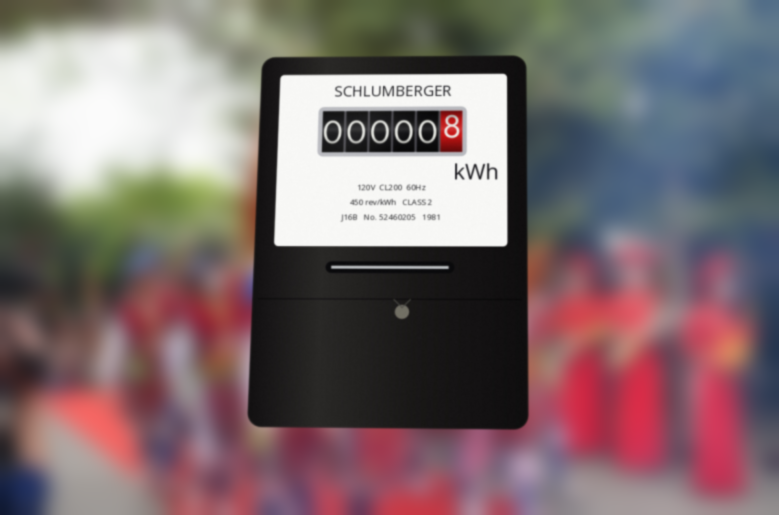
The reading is 0.8 kWh
